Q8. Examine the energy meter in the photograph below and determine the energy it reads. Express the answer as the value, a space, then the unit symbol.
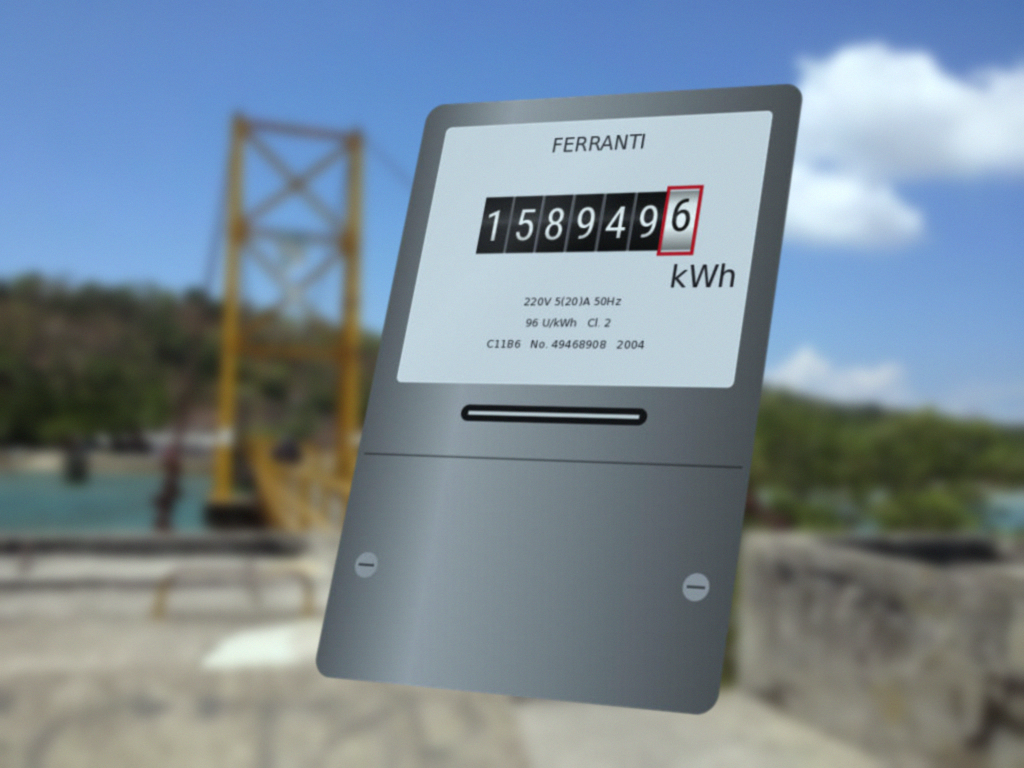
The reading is 158949.6 kWh
